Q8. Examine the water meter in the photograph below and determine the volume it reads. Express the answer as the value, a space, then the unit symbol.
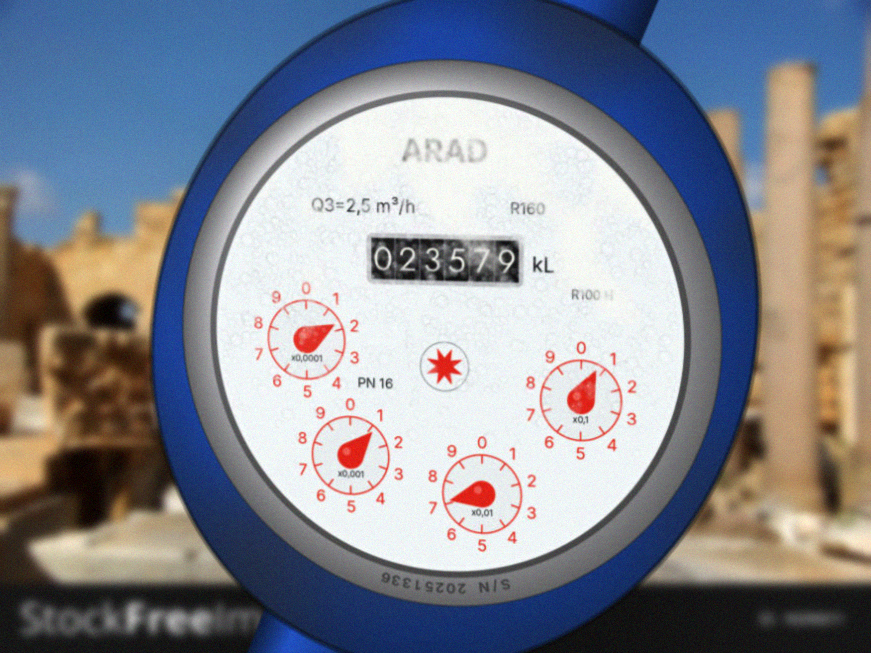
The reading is 23579.0711 kL
